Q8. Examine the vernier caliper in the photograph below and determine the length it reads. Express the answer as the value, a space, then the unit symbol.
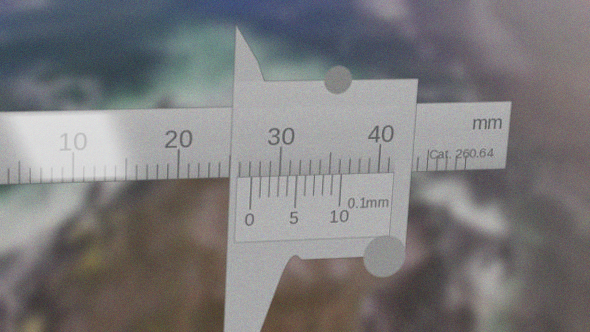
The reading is 27.2 mm
